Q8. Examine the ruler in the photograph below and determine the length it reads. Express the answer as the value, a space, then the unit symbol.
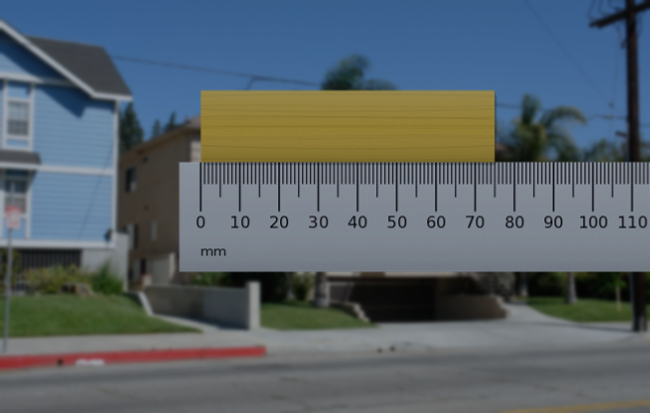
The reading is 75 mm
